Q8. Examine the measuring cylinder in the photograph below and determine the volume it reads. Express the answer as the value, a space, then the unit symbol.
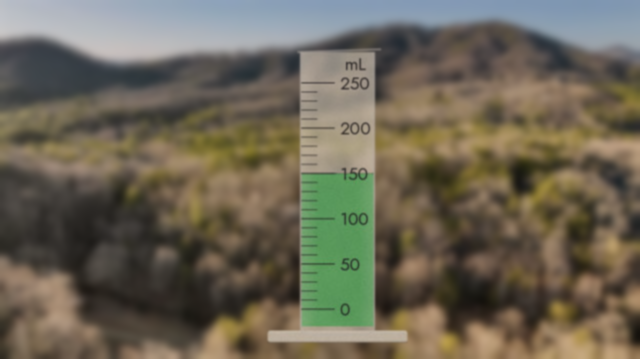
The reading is 150 mL
